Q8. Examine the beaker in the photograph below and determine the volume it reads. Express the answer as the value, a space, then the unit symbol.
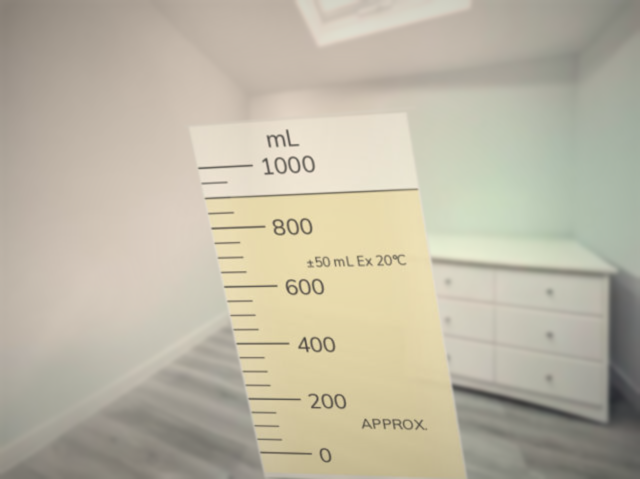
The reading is 900 mL
